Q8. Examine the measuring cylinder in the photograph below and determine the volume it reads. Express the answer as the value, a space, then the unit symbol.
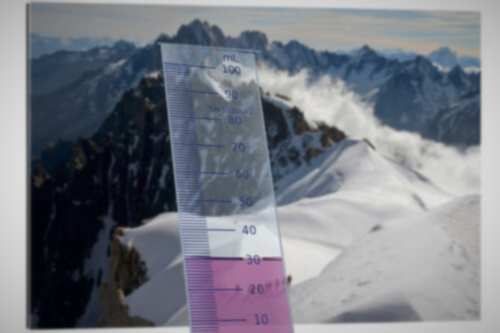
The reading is 30 mL
